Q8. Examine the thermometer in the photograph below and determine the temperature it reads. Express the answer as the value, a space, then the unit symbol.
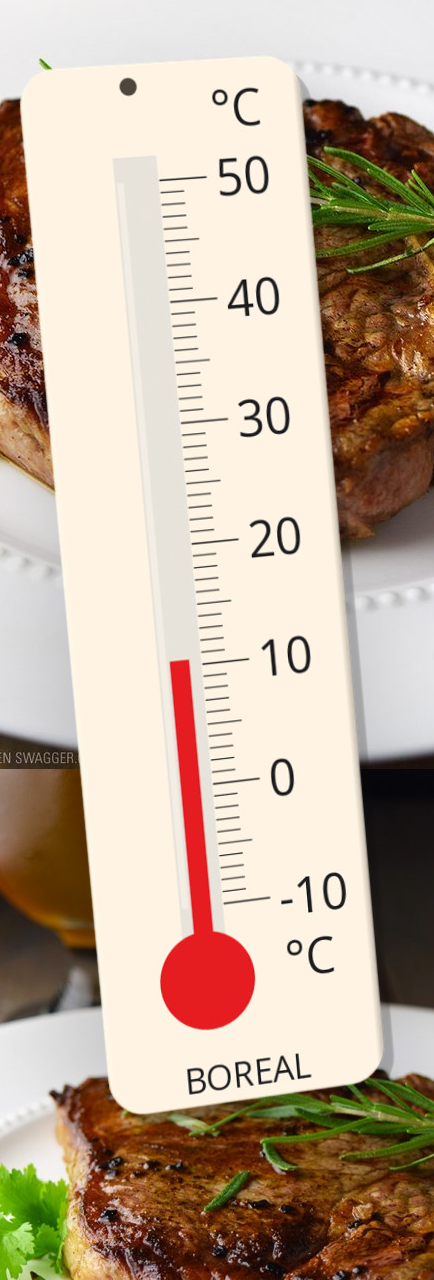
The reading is 10.5 °C
